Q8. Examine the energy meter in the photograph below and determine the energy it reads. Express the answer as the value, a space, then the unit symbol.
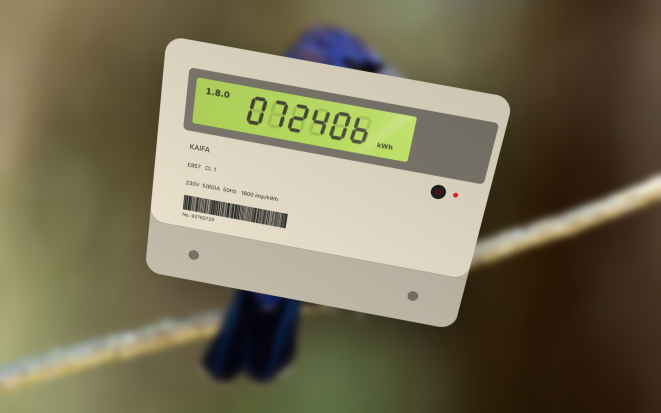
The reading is 72406 kWh
